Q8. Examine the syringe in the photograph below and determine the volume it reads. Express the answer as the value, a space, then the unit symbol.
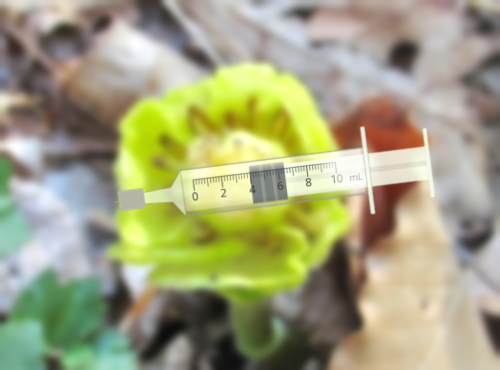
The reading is 4 mL
